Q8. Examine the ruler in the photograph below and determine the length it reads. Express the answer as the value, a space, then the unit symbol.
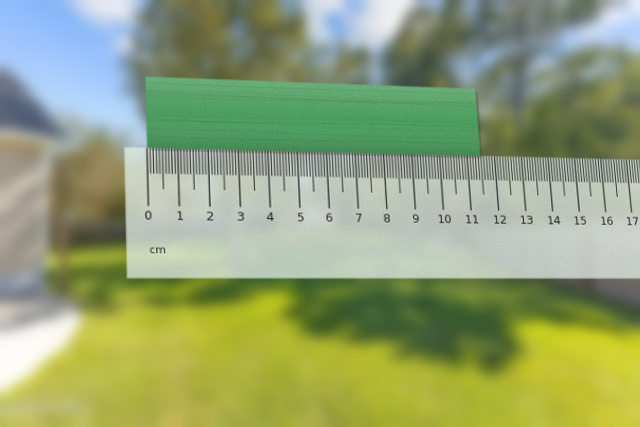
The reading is 11.5 cm
